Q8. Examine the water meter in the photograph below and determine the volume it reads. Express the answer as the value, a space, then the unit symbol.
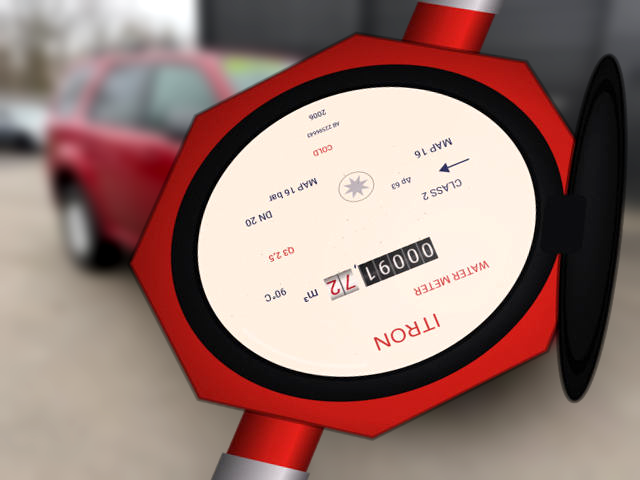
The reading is 91.72 m³
